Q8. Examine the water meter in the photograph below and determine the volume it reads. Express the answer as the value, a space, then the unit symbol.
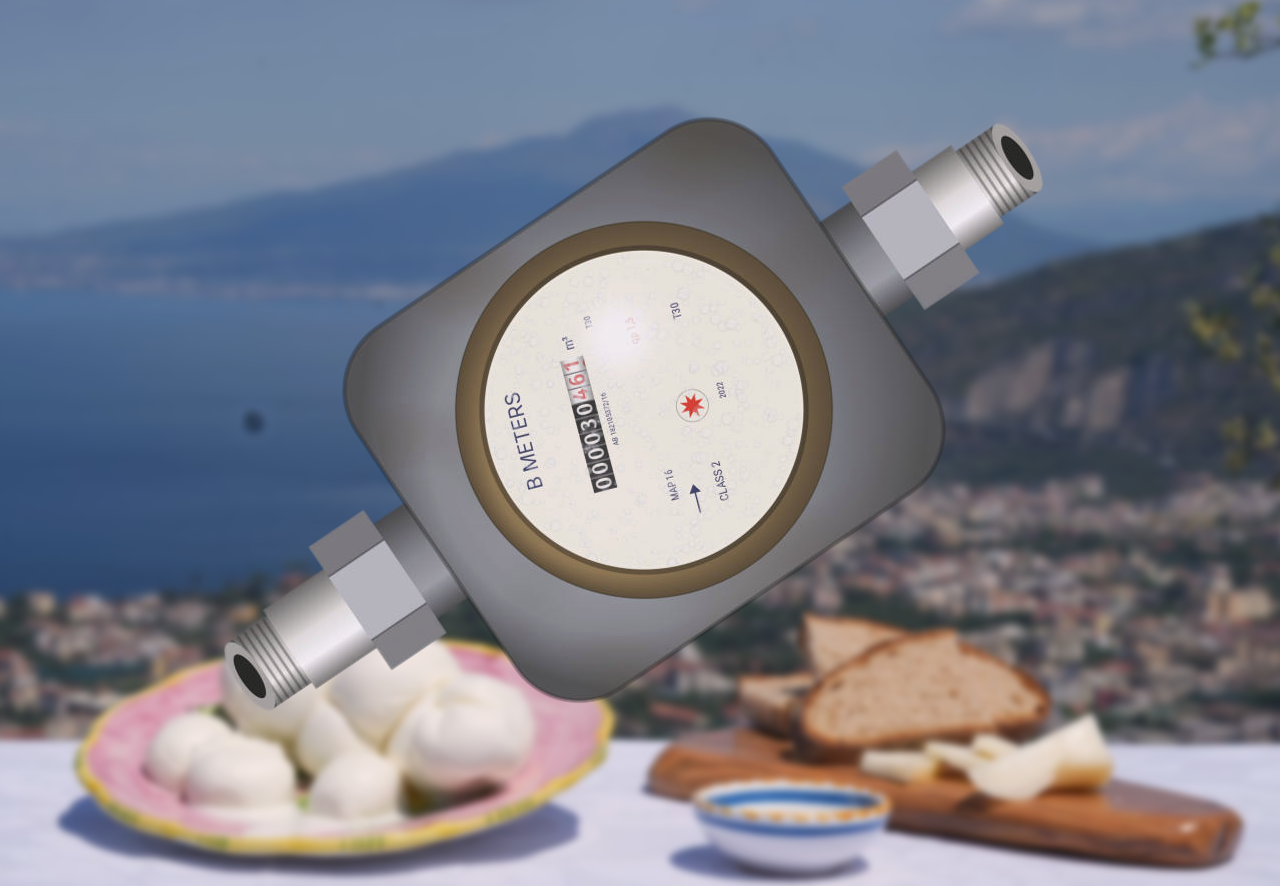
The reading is 30.461 m³
